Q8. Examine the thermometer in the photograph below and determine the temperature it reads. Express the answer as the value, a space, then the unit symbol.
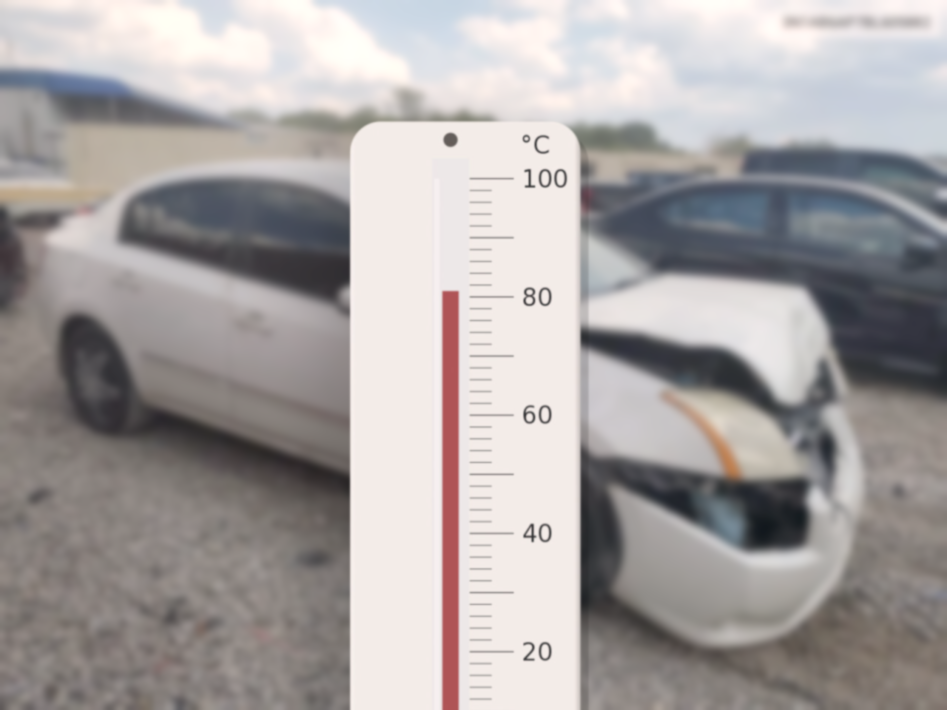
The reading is 81 °C
